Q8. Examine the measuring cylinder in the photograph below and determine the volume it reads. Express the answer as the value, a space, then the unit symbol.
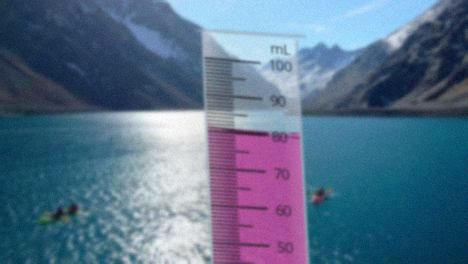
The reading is 80 mL
